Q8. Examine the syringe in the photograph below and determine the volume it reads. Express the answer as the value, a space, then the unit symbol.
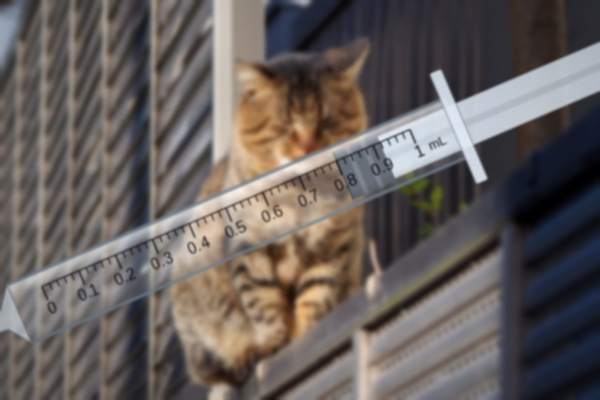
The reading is 0.8 mL
